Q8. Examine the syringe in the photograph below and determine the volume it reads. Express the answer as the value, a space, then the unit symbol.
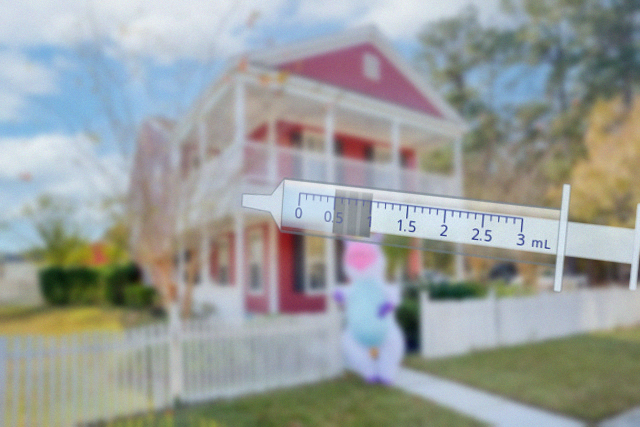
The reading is 0.5 mL
